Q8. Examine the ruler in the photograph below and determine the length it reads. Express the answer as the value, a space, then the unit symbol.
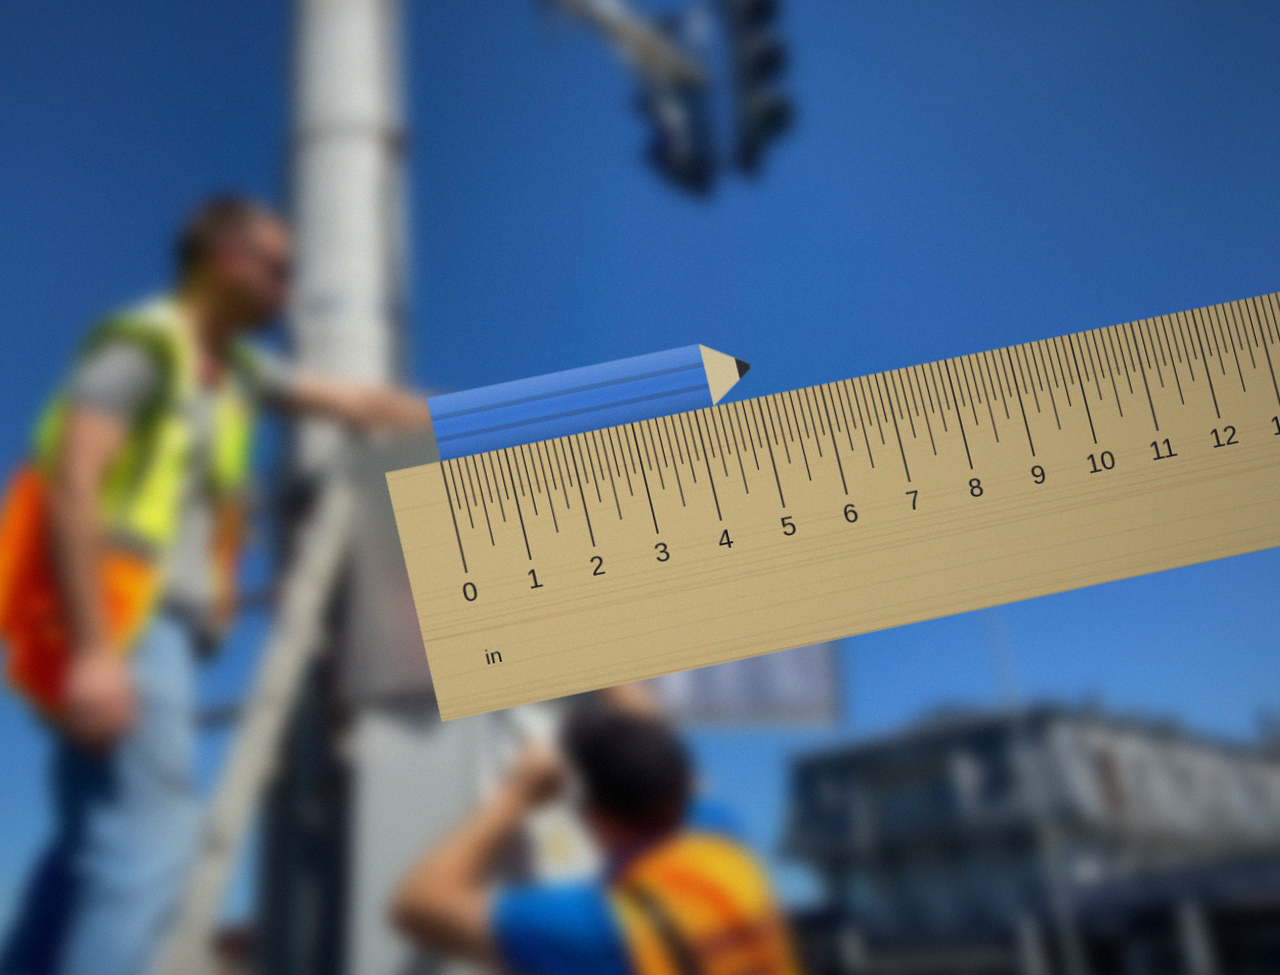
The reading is 5 in
